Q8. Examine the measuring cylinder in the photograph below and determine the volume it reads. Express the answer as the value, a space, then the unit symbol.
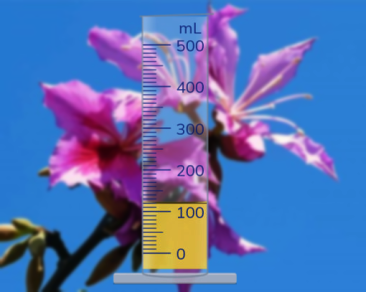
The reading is 120 mL
